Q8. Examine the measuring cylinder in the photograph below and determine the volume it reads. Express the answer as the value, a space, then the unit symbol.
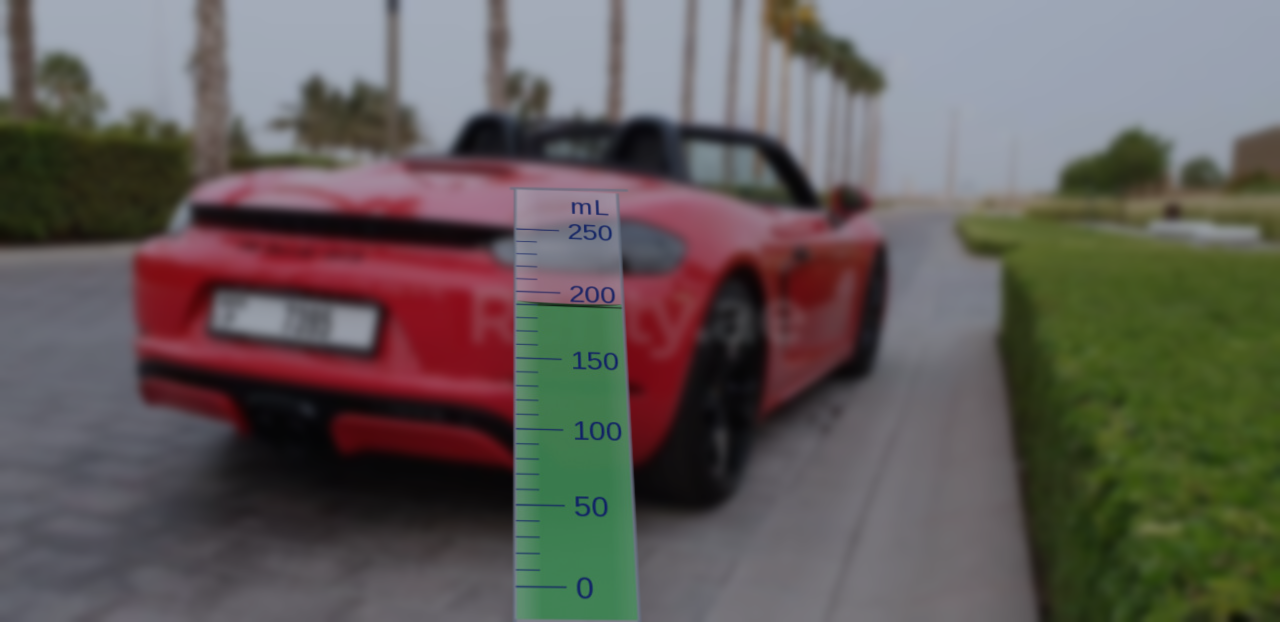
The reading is 190 mL
